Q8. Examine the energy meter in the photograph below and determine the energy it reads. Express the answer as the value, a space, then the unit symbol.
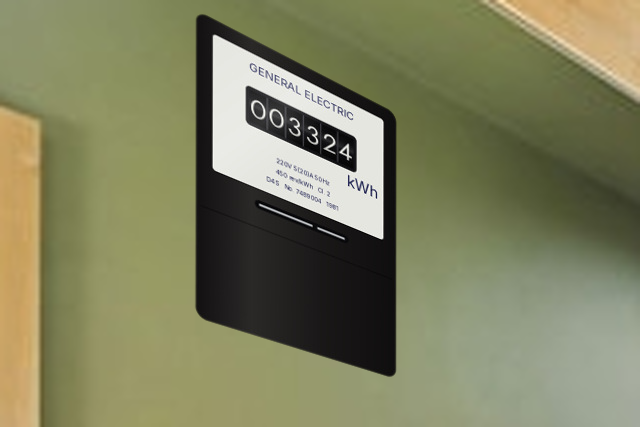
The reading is 3324 kWh
